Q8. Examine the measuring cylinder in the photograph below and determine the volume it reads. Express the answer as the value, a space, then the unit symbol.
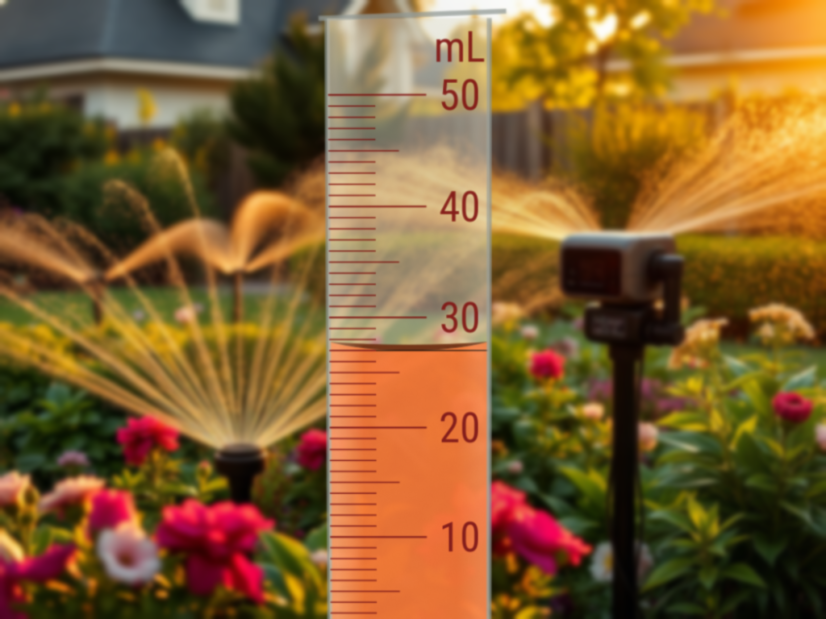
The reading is 27 mL
